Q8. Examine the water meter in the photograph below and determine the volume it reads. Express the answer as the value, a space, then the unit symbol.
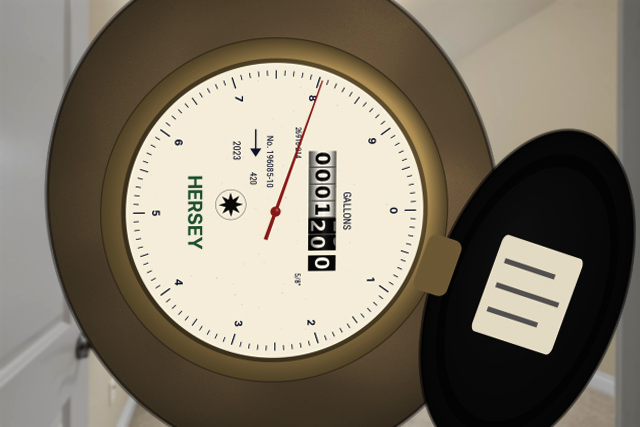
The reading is 1198.0 gal
